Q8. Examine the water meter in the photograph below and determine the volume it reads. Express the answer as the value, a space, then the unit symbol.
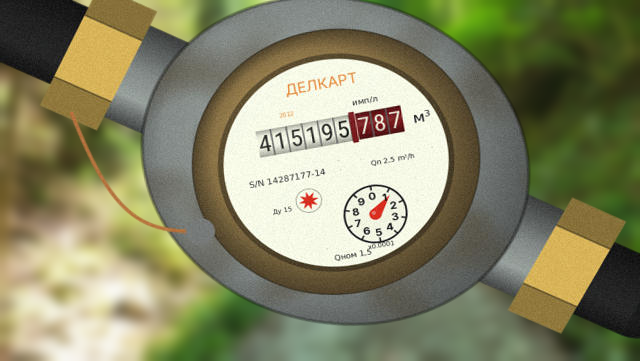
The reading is 415195.7871 m³
